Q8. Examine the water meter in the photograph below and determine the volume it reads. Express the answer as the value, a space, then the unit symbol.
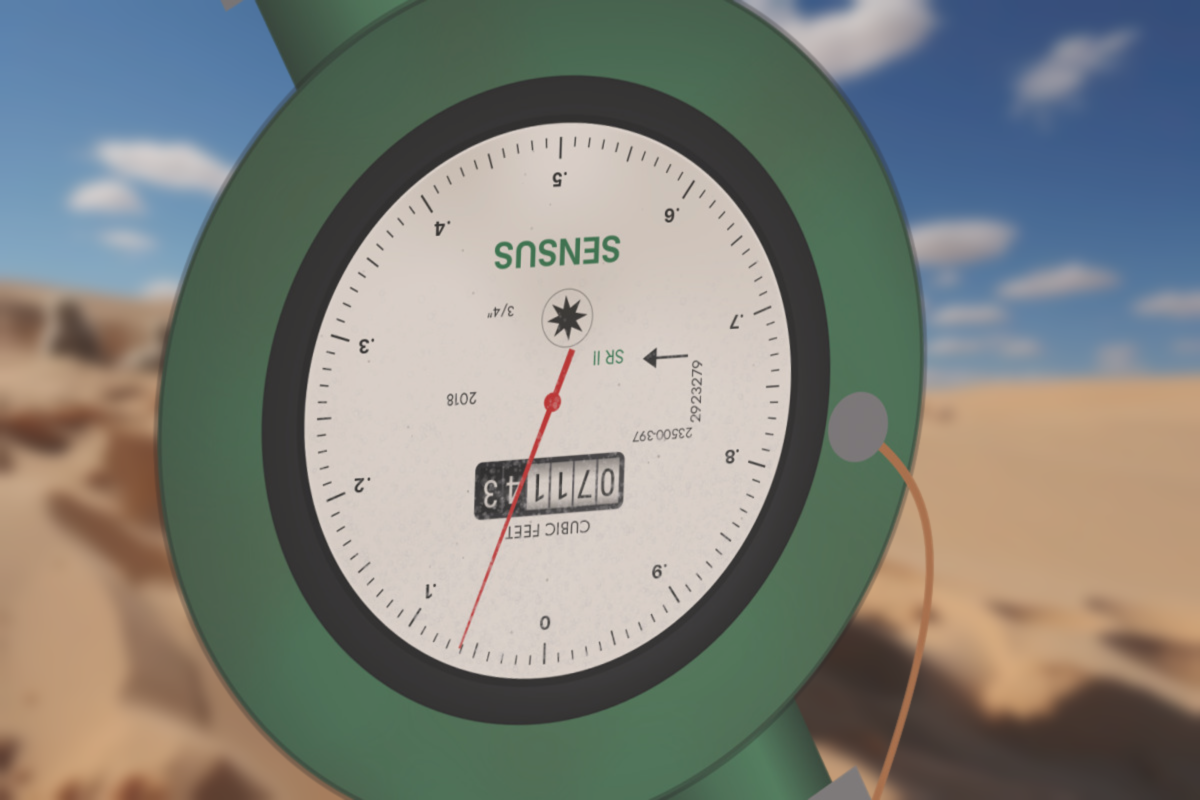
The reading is 71143.06 ft³
